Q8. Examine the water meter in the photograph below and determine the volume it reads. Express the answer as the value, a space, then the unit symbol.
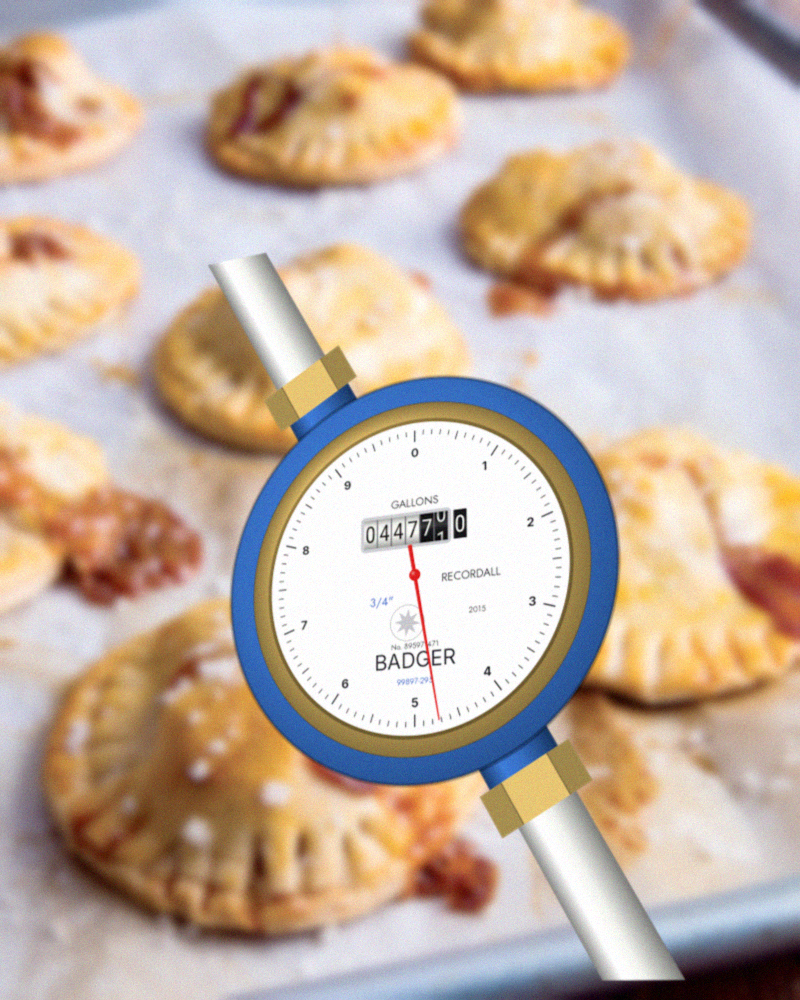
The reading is 447704.7 gal
